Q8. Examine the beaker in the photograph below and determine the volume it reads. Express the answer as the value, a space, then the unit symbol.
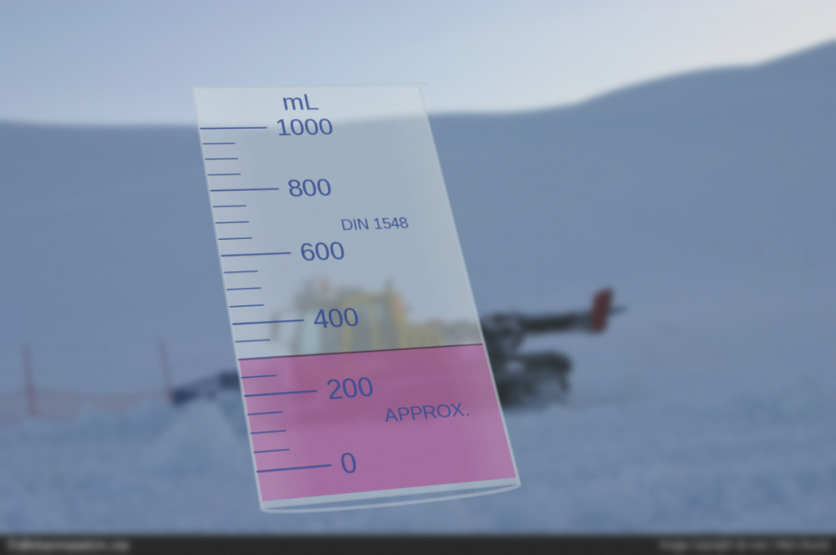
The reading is 300 mL
